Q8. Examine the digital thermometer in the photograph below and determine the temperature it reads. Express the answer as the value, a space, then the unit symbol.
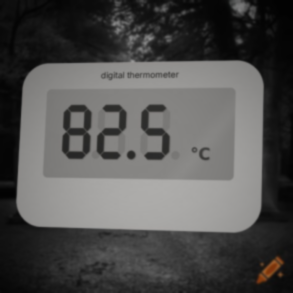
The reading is 82.5 °C
